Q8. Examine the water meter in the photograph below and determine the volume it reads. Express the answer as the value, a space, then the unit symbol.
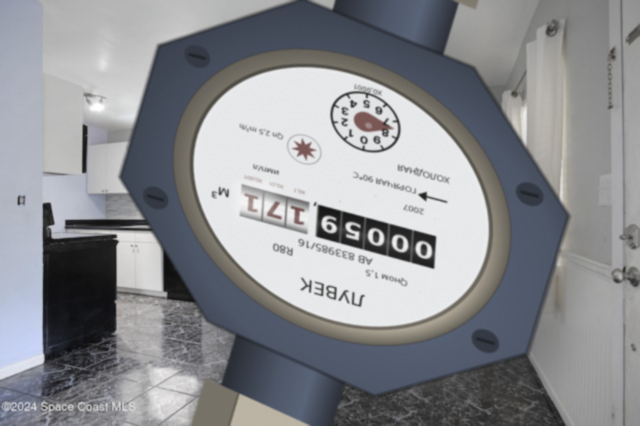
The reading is 59.1717 m³
